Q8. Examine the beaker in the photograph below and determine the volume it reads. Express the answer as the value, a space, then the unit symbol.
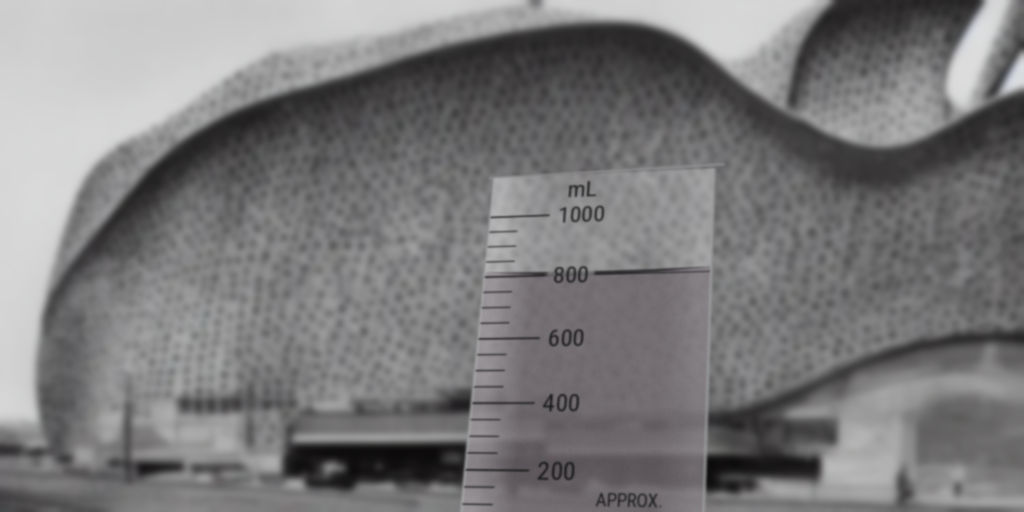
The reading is 800 mL
